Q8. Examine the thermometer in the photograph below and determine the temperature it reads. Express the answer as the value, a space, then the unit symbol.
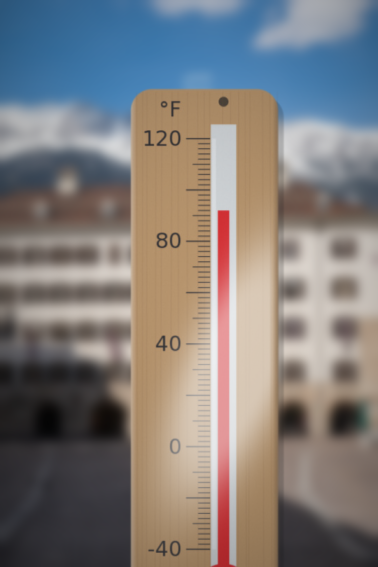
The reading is 92 °F
